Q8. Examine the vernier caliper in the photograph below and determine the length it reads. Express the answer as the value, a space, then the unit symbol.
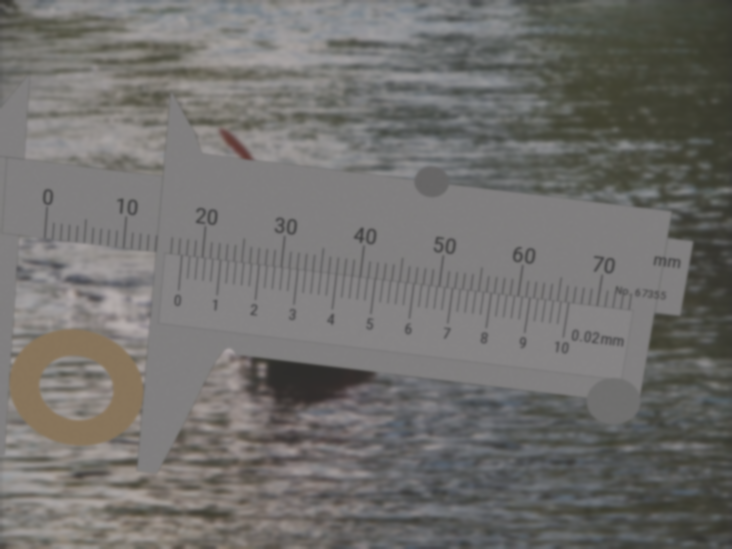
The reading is 17.4 mm
